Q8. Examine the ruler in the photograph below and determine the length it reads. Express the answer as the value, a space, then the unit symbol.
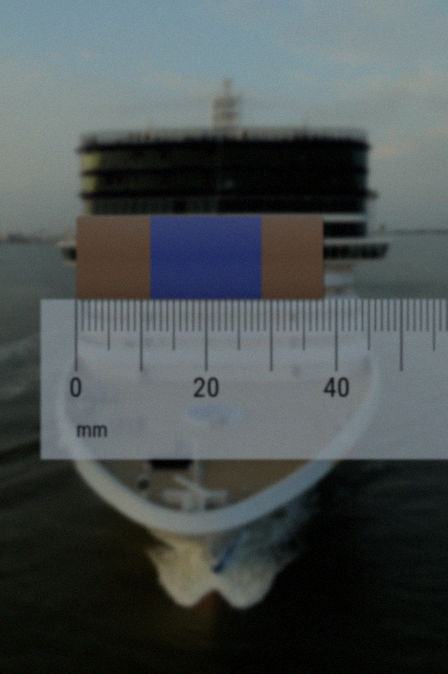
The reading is 38 mm
